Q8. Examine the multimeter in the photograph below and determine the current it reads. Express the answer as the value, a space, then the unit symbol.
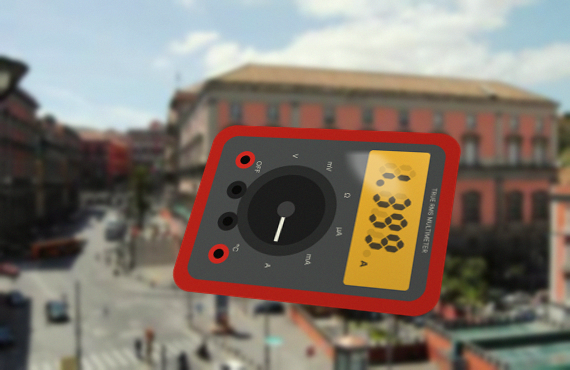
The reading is 1.399 A
